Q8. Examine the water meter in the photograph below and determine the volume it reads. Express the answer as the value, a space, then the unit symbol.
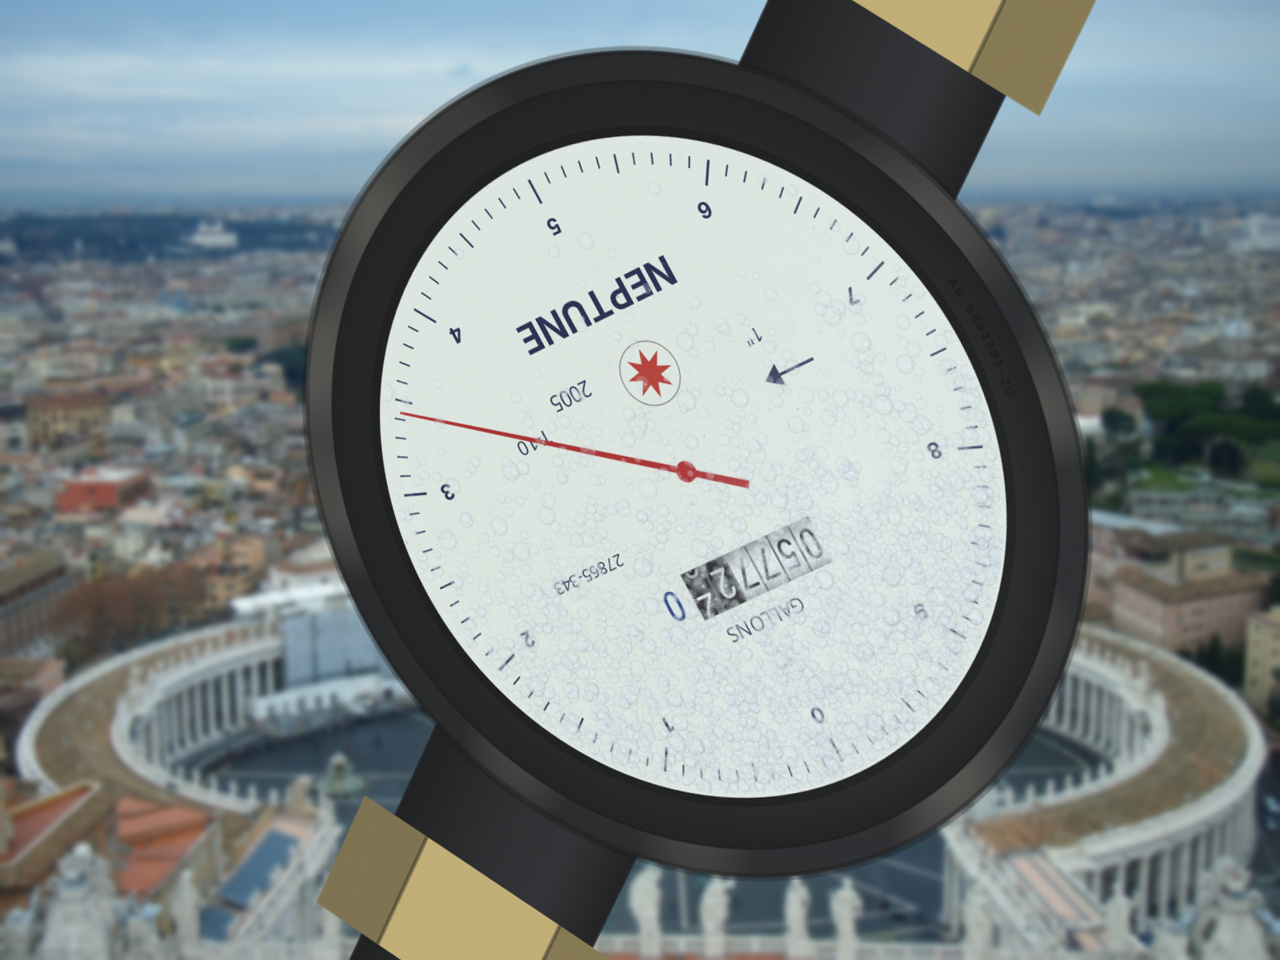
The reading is 577223.4 gal
